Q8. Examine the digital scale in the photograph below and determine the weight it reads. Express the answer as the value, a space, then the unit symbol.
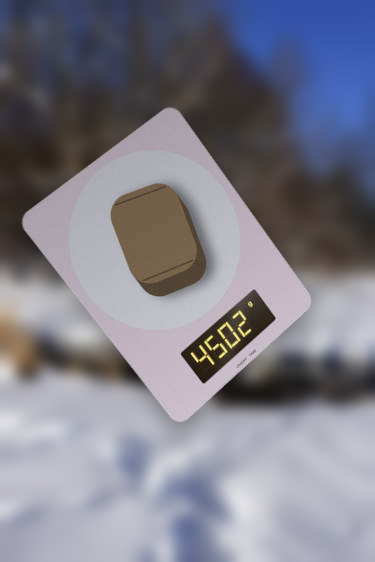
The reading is 4502 g
